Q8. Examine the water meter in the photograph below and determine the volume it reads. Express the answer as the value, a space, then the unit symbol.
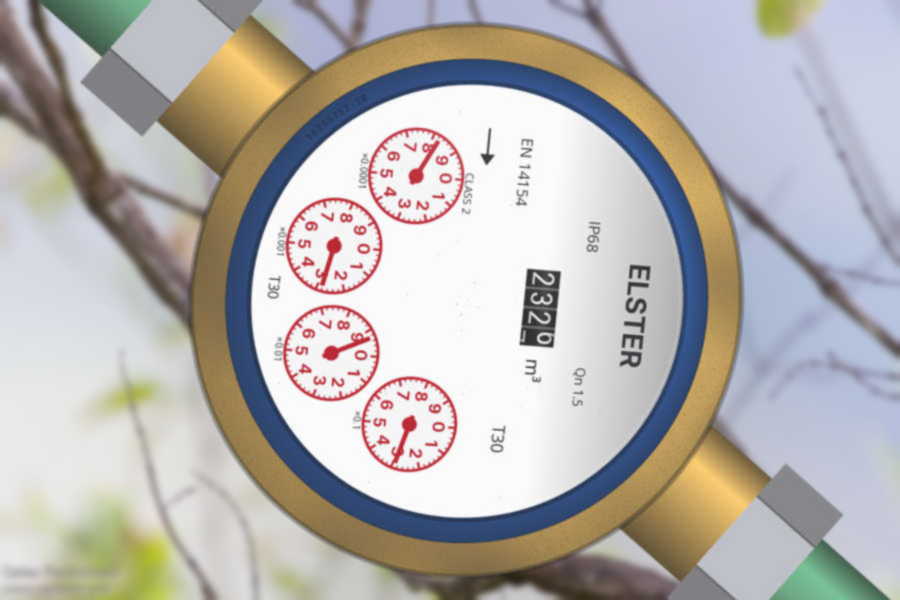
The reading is 2326.2928 m³
